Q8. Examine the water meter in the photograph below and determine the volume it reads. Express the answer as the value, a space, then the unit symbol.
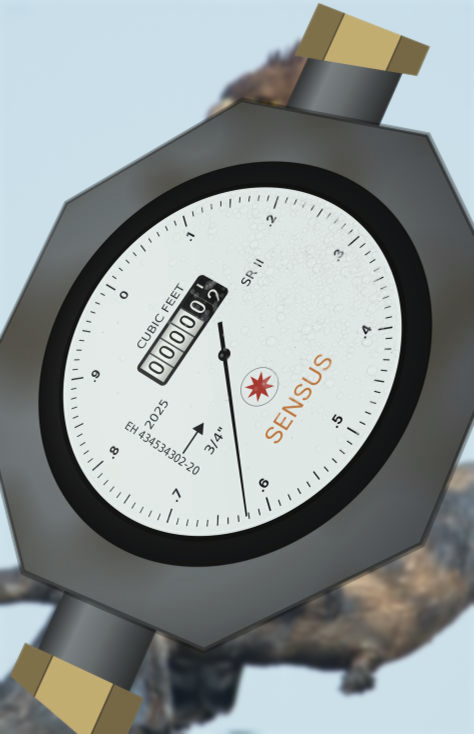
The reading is 1.62 ft³
